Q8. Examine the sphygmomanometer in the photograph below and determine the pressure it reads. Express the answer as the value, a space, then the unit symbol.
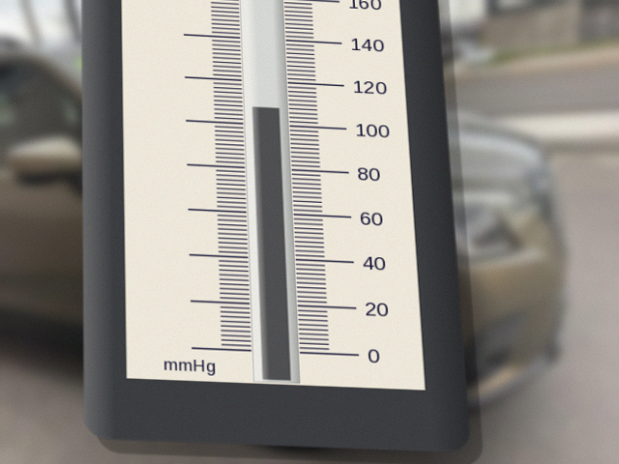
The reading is 108 mmHg
